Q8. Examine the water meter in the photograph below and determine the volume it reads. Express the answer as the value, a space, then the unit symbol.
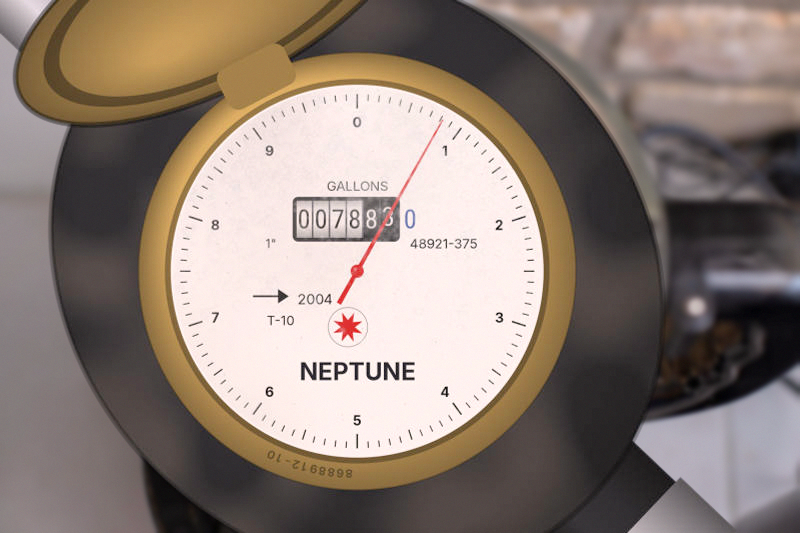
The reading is 78830.8 gal
